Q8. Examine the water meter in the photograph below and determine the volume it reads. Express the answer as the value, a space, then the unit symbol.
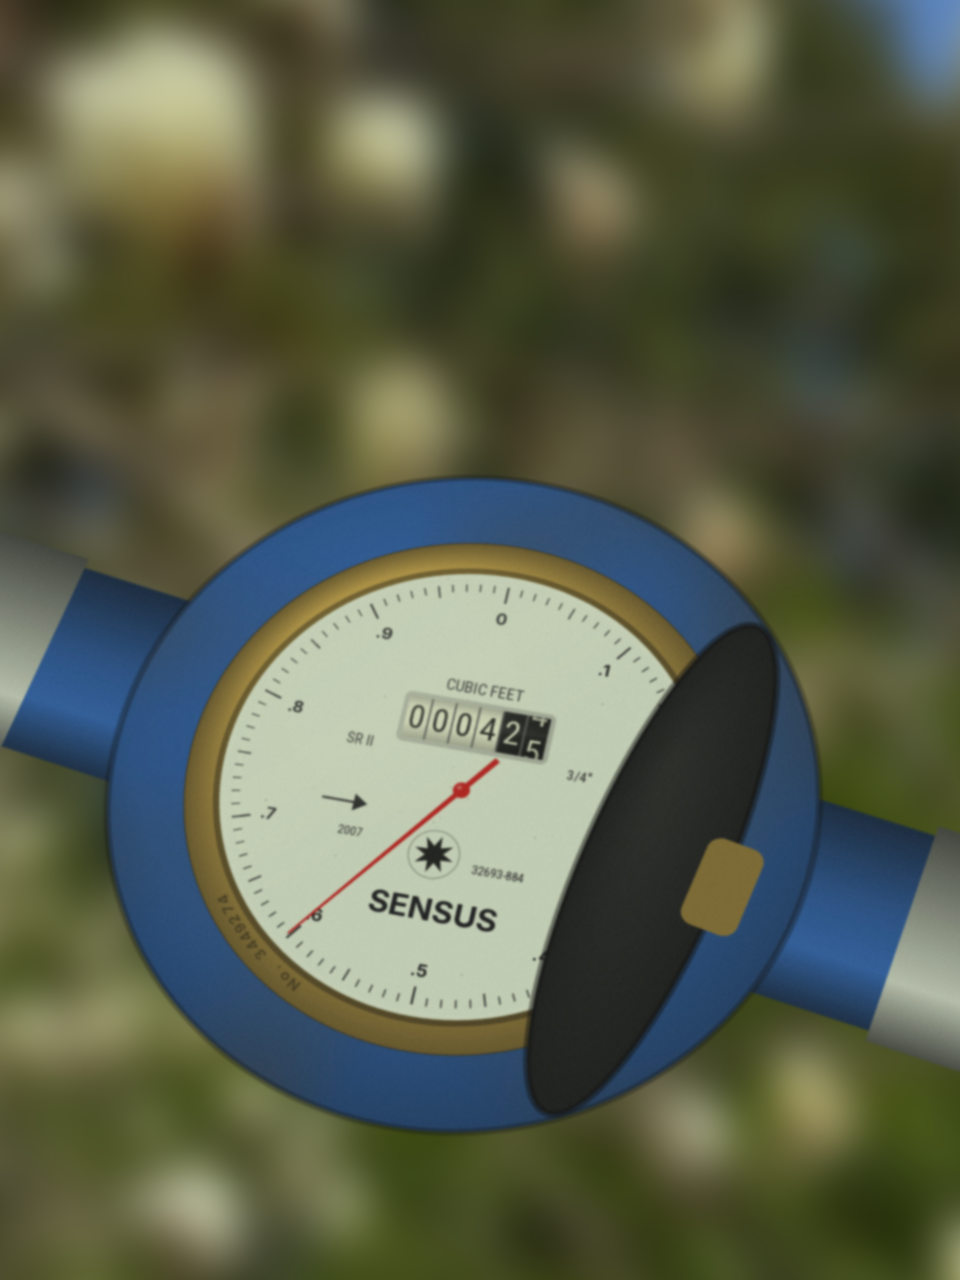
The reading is 424.60 ft³
